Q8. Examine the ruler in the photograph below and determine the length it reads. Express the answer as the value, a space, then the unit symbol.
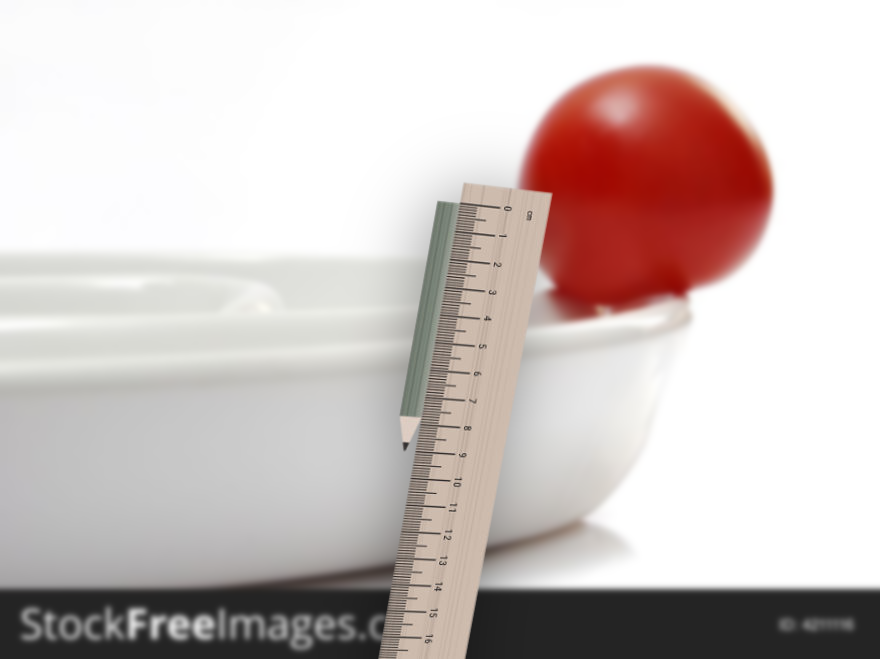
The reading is 9 cm
